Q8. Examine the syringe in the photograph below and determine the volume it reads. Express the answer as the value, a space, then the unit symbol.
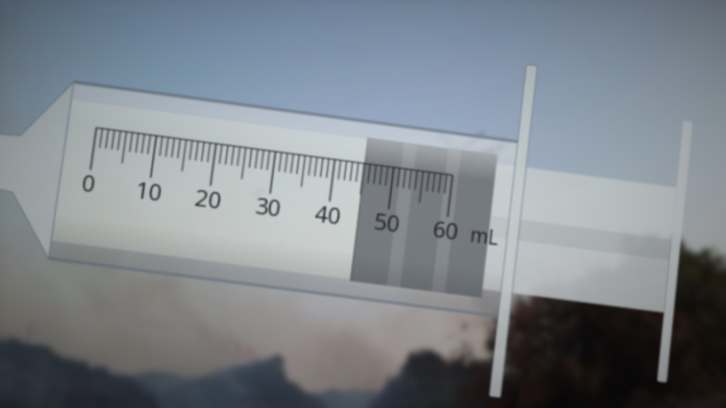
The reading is 45 mL
